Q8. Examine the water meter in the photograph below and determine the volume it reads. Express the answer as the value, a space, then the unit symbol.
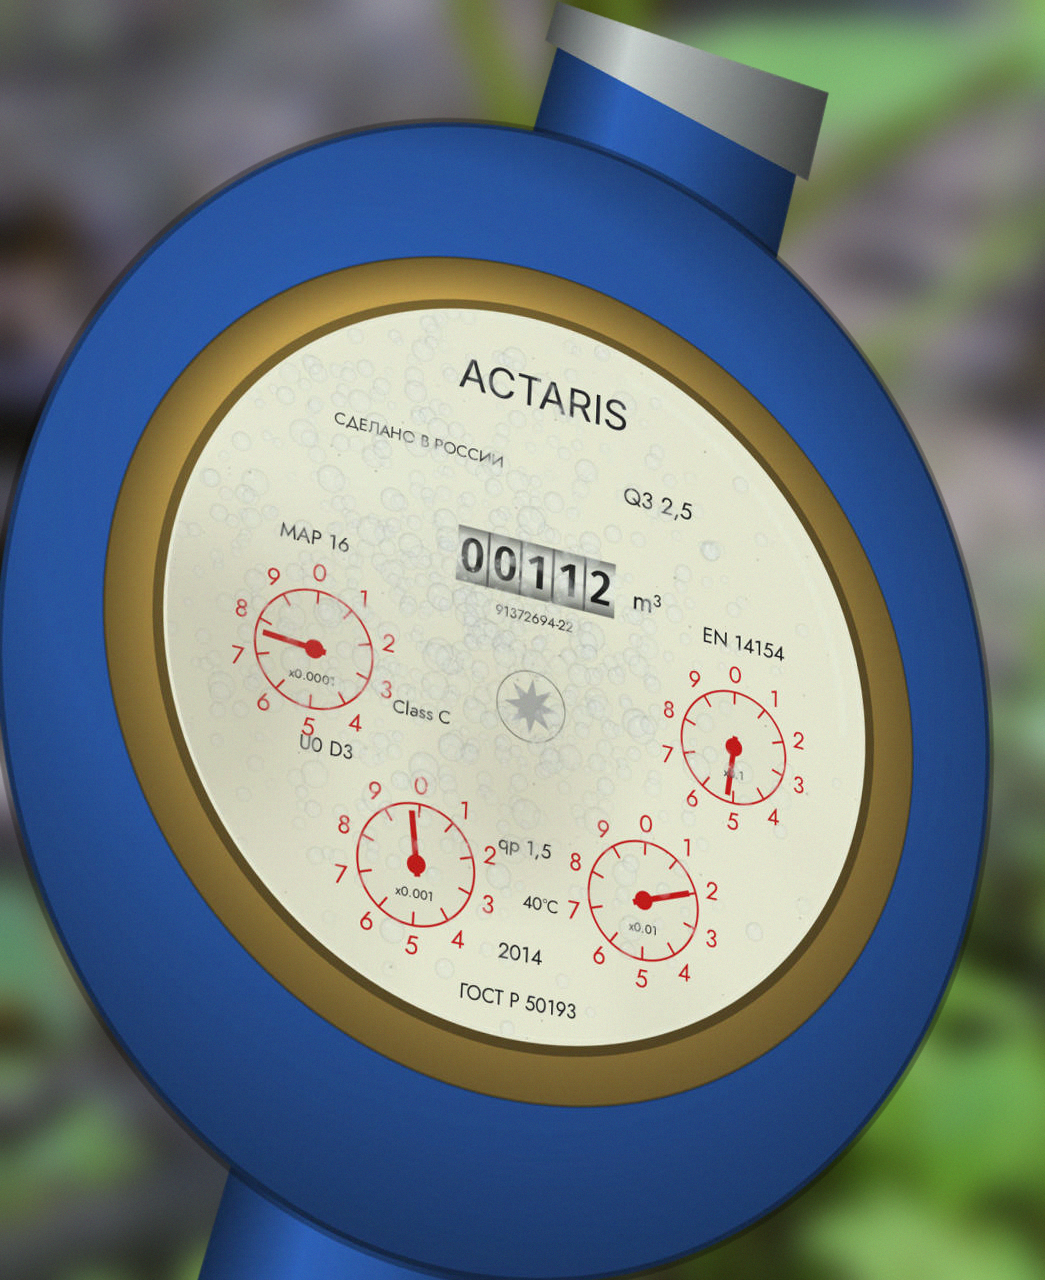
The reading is 112.5197 m³
